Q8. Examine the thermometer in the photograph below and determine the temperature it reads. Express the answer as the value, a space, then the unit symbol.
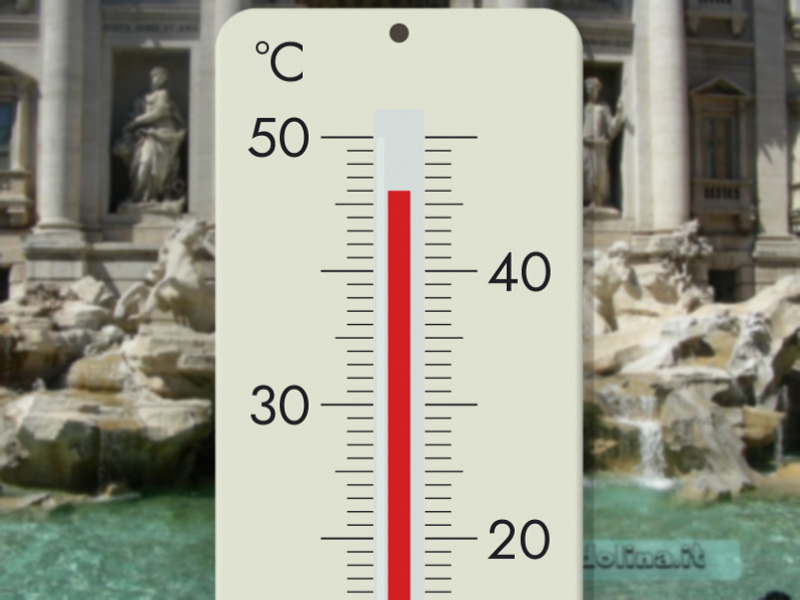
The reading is 46 °C
